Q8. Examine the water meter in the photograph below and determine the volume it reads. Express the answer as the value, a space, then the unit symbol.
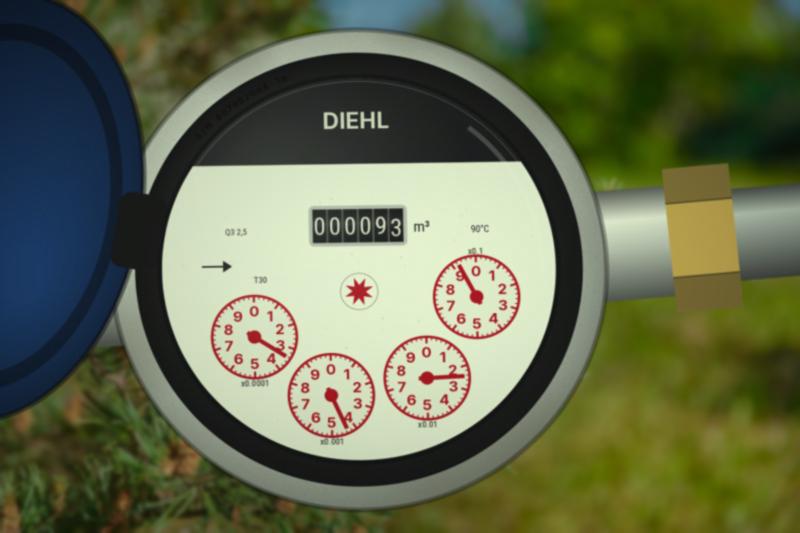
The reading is 92.9243 m³
